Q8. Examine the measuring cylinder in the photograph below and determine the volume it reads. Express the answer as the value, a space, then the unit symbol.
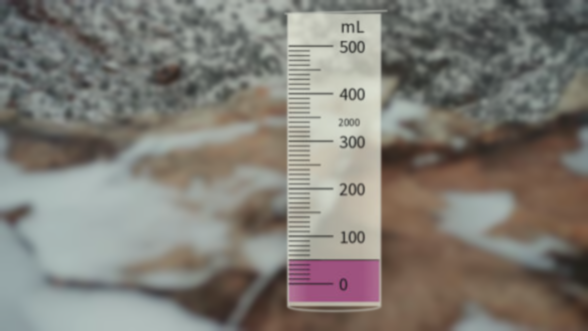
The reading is 50 mL
